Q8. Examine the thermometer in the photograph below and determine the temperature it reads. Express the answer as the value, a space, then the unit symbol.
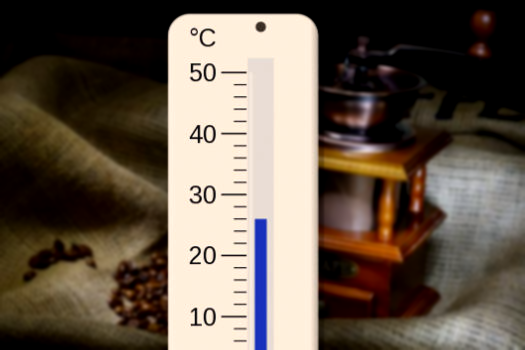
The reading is 26 °C
